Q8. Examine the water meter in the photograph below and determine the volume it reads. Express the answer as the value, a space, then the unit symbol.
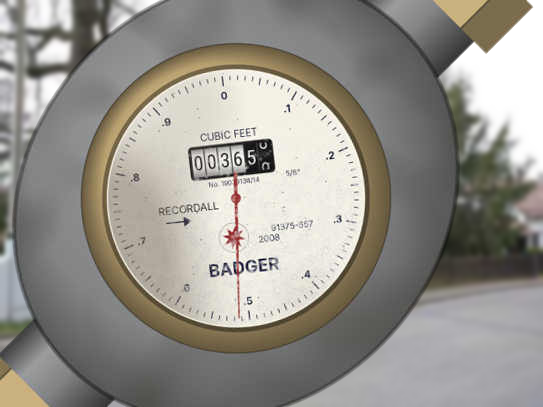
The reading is 3658.51 ft³
